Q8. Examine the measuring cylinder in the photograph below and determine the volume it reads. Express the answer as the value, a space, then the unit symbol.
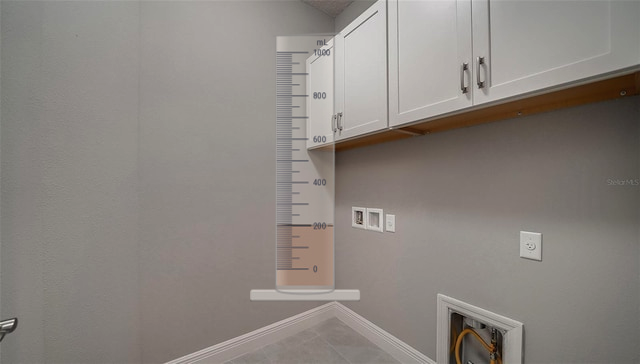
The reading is 200 mL
